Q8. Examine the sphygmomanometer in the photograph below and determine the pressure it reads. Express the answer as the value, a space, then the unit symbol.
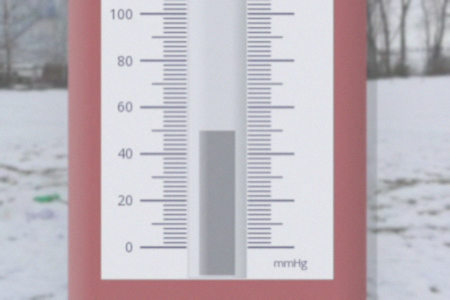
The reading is 50 mmHg
